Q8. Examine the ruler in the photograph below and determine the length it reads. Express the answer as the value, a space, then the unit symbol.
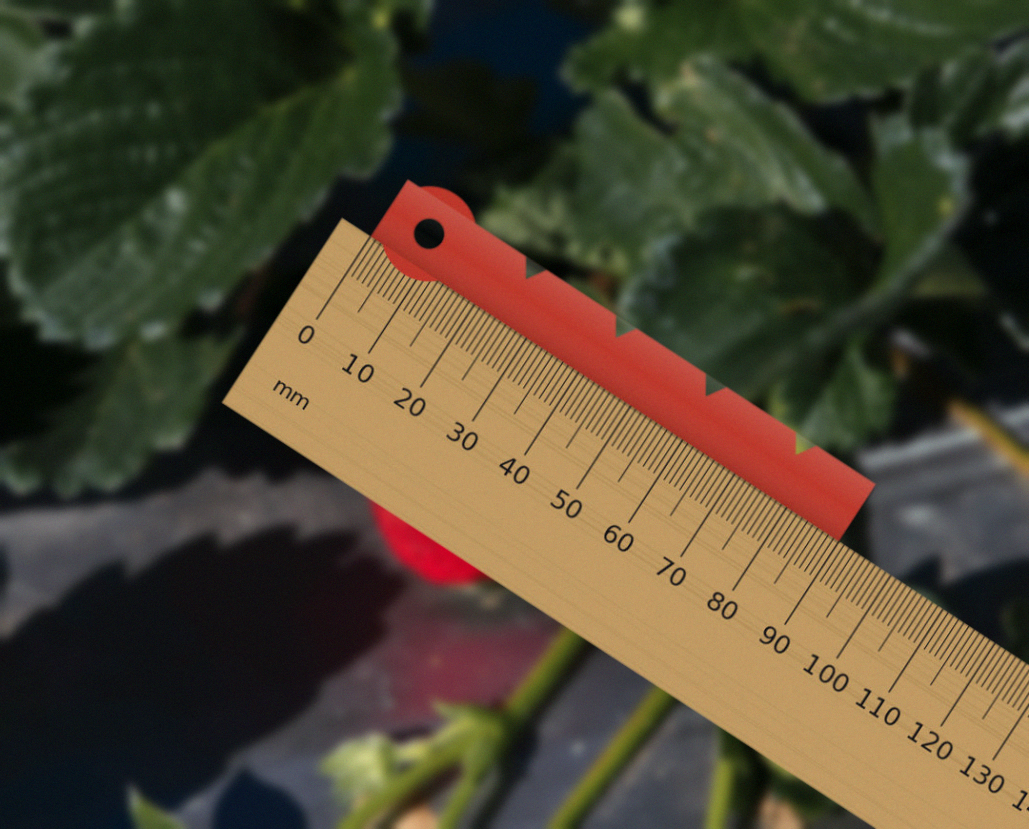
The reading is 90 mm
